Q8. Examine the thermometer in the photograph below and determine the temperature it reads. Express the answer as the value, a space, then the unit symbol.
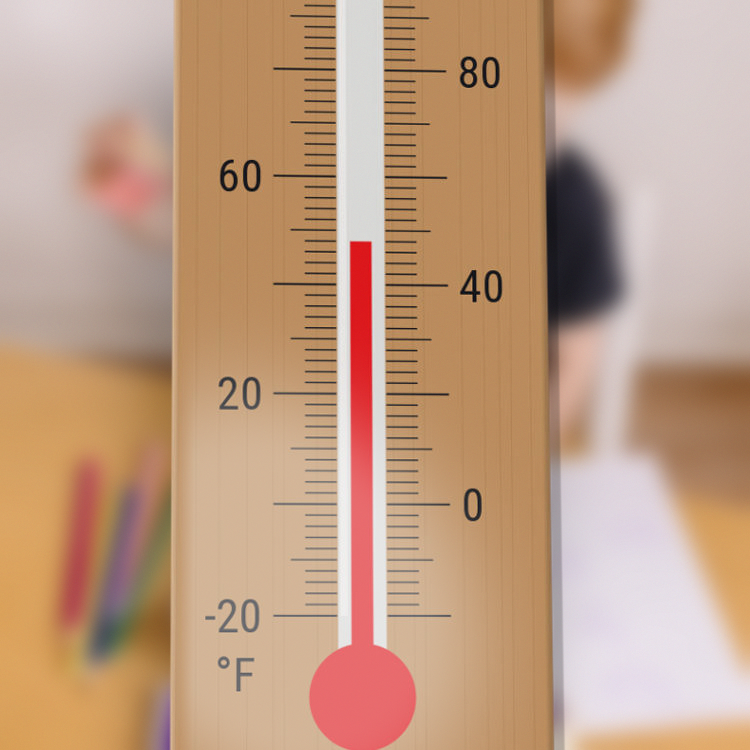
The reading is 48 °F
